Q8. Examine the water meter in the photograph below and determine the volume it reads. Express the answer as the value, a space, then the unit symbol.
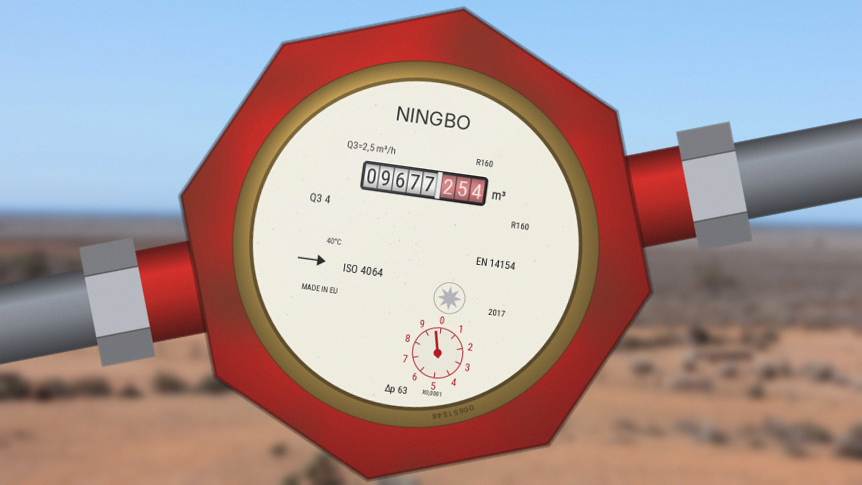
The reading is 9677.2539 m³
